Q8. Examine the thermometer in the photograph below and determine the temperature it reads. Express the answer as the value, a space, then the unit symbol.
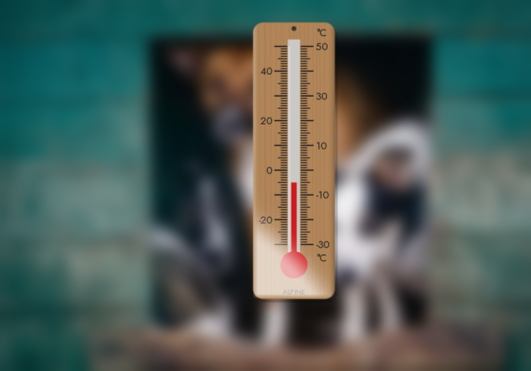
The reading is -5 °C
